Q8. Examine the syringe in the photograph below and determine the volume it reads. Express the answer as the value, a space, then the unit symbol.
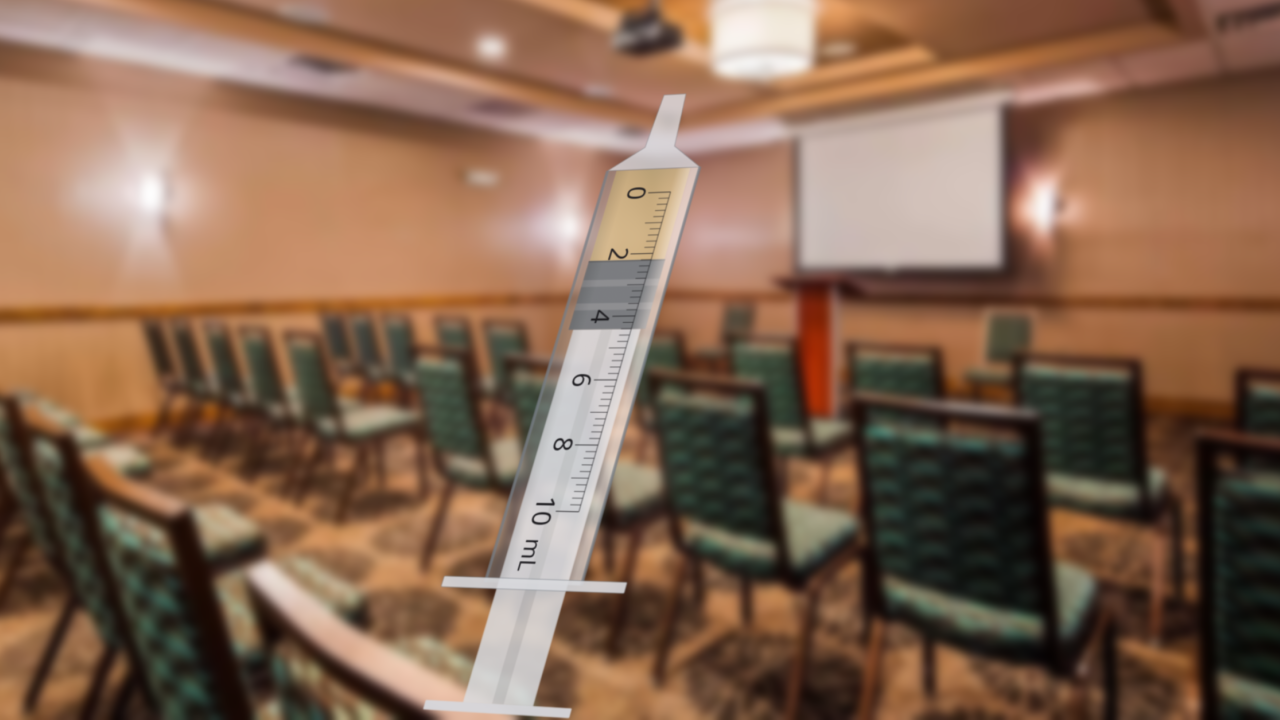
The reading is 2.2 mL
